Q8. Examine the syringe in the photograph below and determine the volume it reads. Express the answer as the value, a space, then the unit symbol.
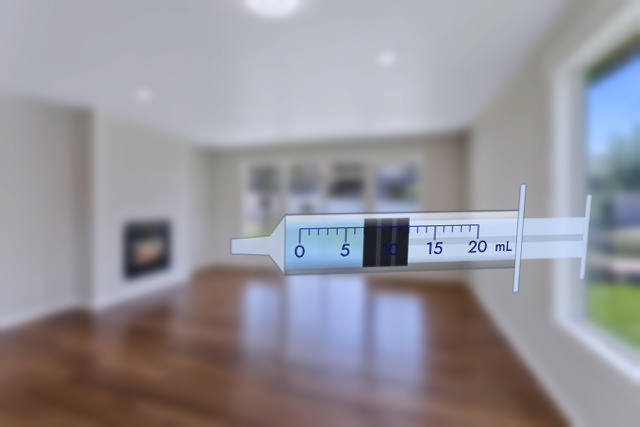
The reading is 7 mL
